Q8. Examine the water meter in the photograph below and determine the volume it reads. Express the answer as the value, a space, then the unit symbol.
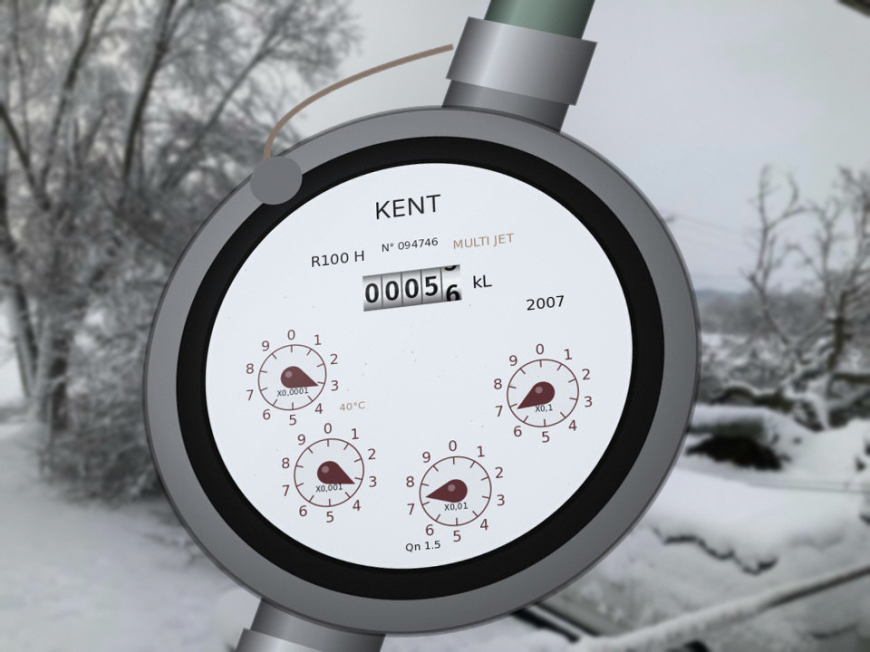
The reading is 55.6733 kL
